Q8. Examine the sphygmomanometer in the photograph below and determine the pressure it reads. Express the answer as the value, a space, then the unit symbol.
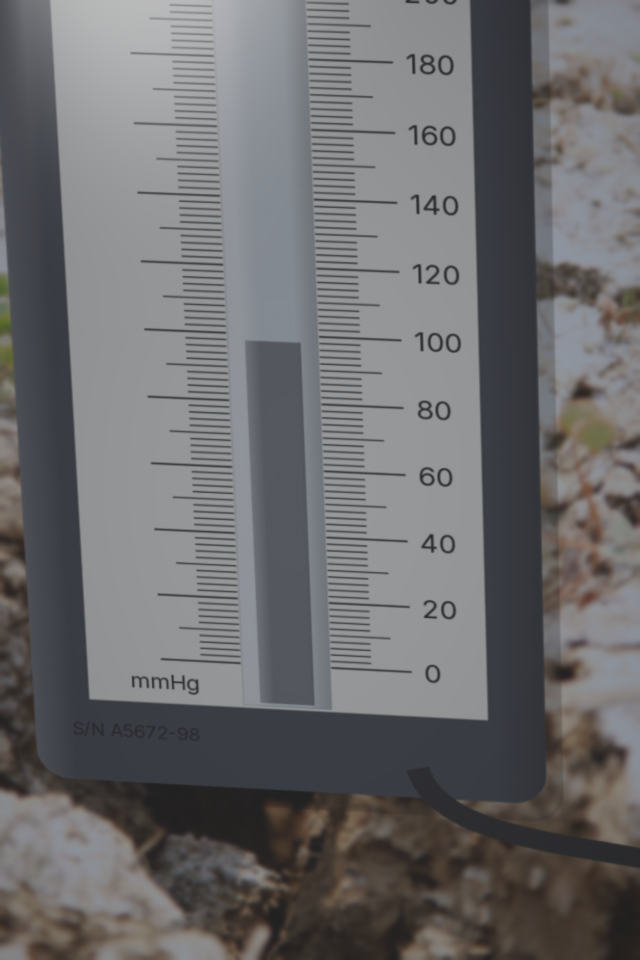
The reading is 98 mmHg
